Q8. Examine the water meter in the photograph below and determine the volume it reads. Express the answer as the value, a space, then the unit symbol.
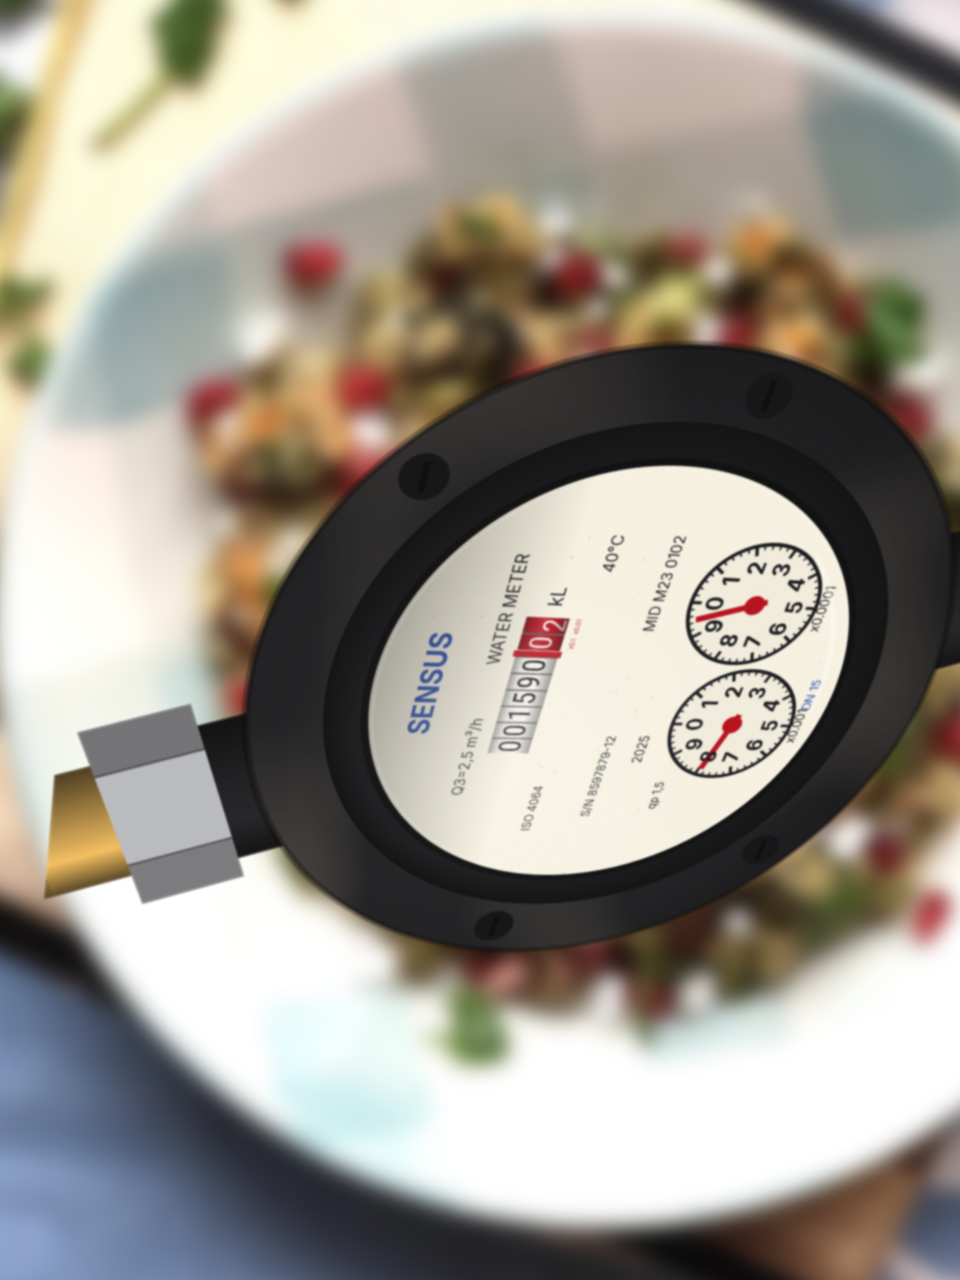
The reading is 1590.0179 kL
